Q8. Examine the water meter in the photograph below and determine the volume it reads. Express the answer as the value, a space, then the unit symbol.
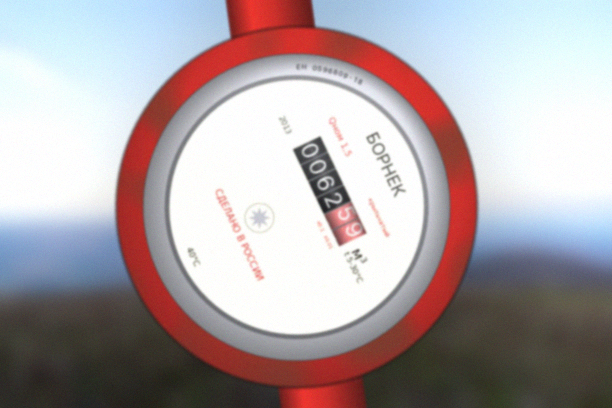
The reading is 62.59 m³
